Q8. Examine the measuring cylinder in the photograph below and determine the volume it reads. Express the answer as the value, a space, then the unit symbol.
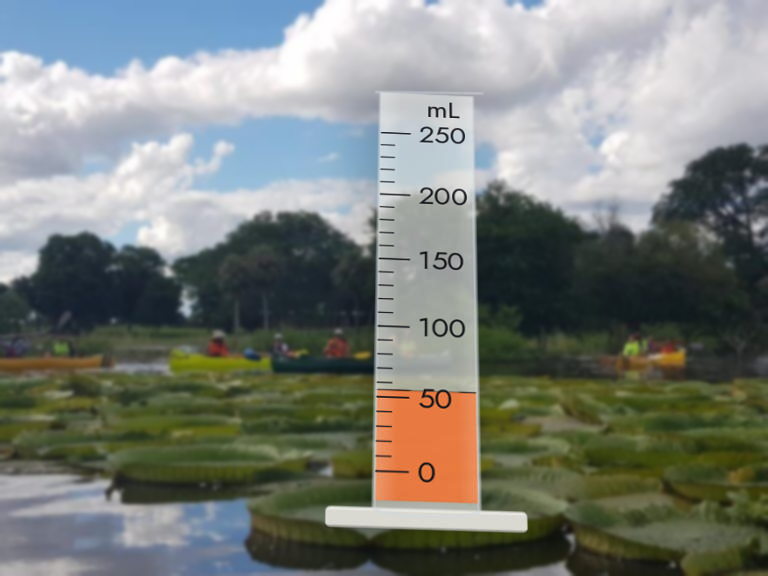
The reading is 55 mL
